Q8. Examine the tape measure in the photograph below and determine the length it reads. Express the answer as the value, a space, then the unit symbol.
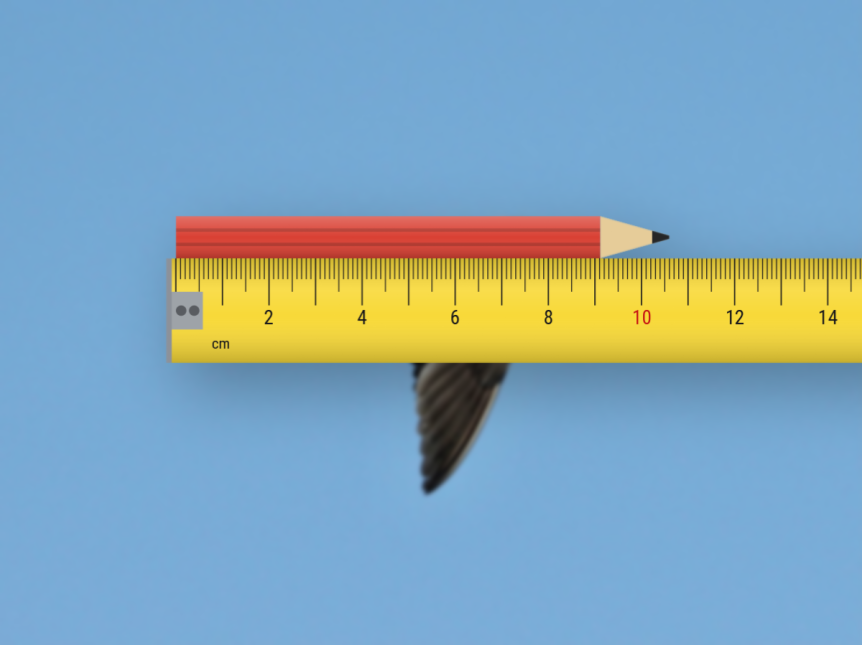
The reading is 10.6 cm
